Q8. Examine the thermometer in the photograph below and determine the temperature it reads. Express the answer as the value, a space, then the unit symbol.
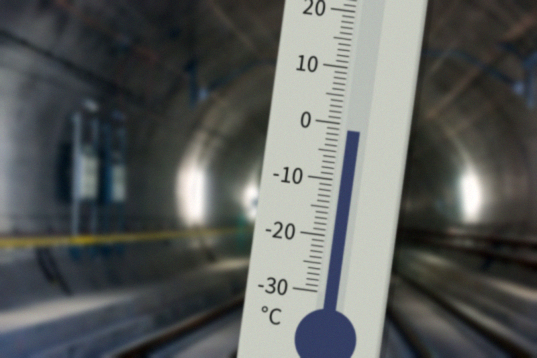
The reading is -1 °C
